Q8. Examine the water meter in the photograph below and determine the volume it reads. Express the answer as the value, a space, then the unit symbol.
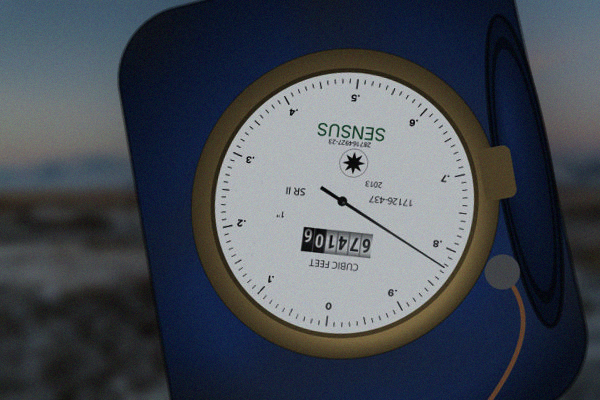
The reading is 674105.82 ft³
